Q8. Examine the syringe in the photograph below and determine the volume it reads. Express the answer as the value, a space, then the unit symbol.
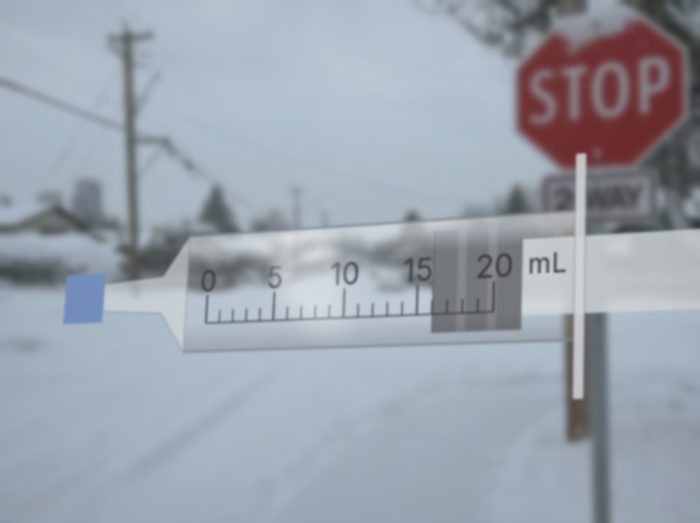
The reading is 16 mL
